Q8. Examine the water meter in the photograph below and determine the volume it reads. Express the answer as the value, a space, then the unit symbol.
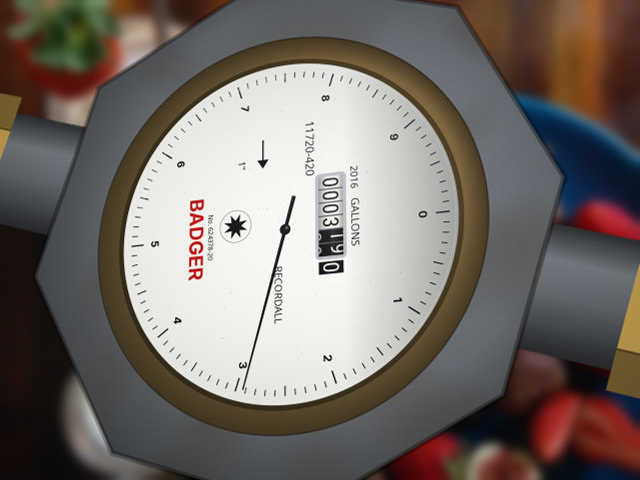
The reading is 3192.9 gal
